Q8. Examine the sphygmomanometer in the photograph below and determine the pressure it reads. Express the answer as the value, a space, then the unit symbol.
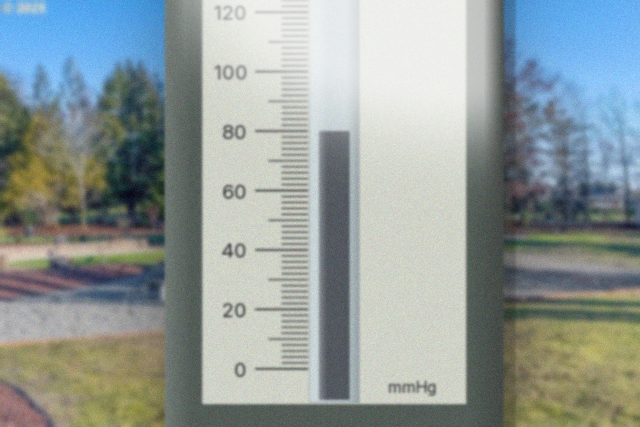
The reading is 80 mmHg
